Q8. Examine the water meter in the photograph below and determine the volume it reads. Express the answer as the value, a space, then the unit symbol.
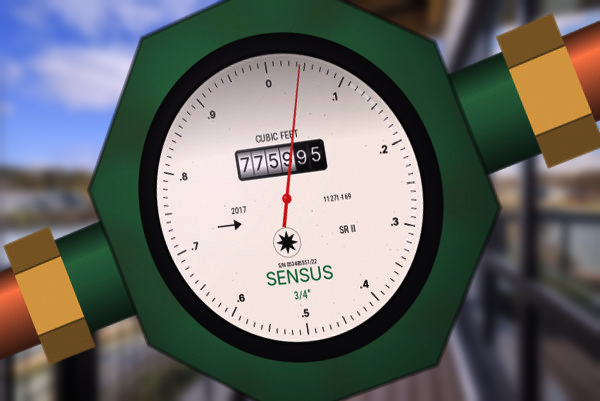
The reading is 775995.04 ft³
